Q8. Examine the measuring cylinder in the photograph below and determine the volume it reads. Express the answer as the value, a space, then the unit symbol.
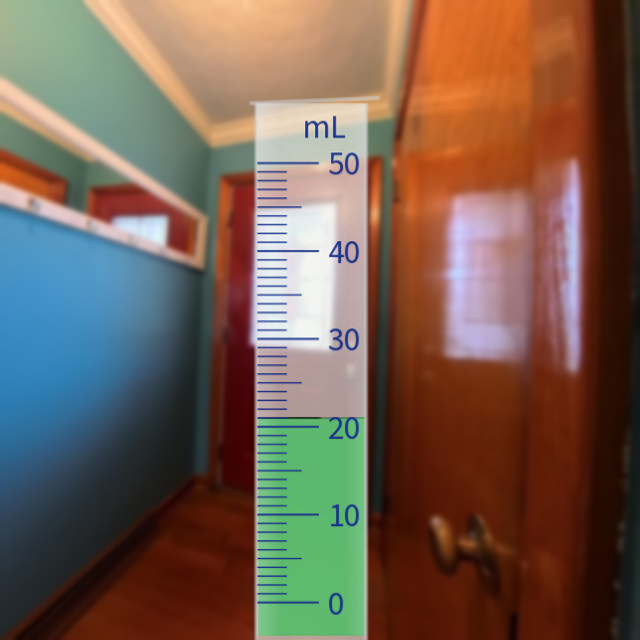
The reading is 21 mL
